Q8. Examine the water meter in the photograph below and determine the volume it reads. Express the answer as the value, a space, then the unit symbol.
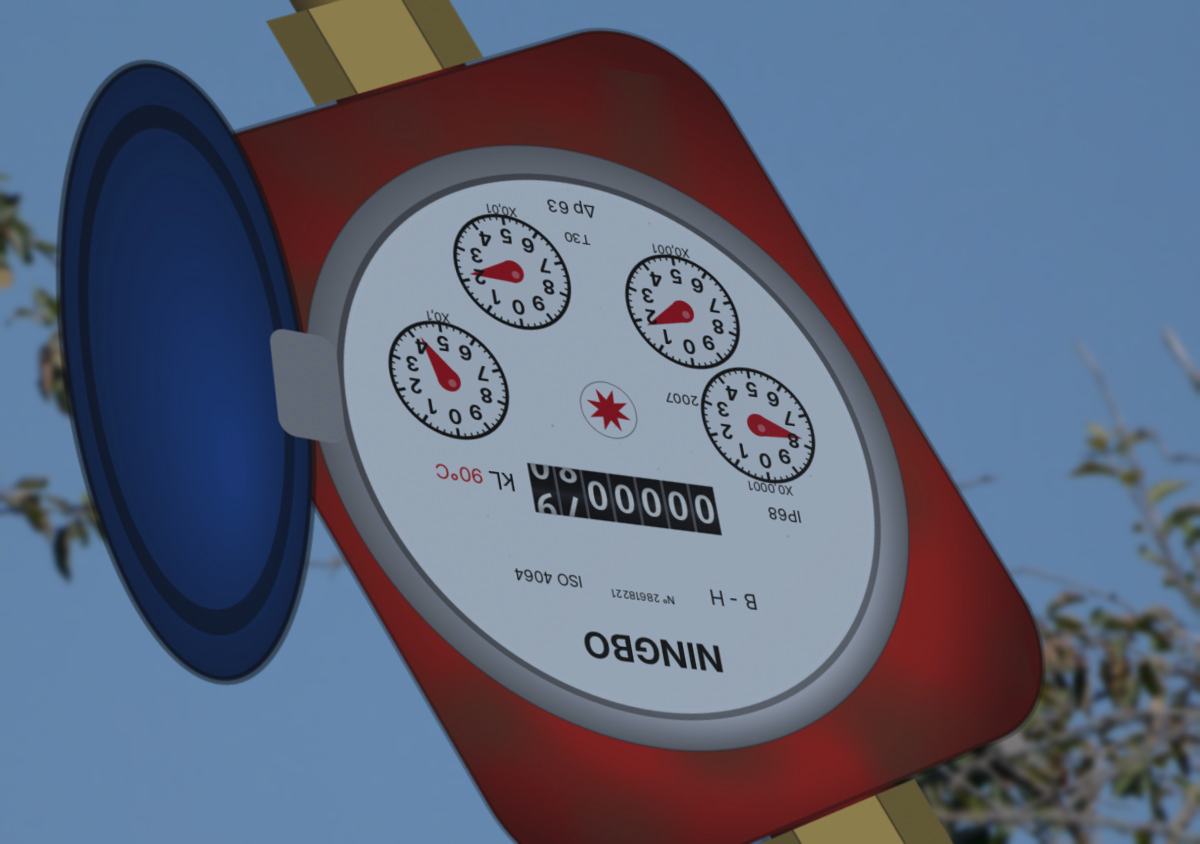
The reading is 79.4217 kL
